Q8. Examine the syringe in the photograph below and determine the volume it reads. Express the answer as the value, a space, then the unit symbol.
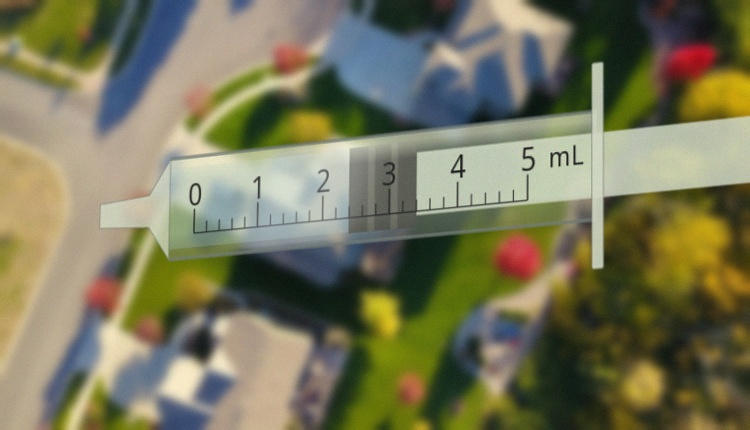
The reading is 2.4 mL
